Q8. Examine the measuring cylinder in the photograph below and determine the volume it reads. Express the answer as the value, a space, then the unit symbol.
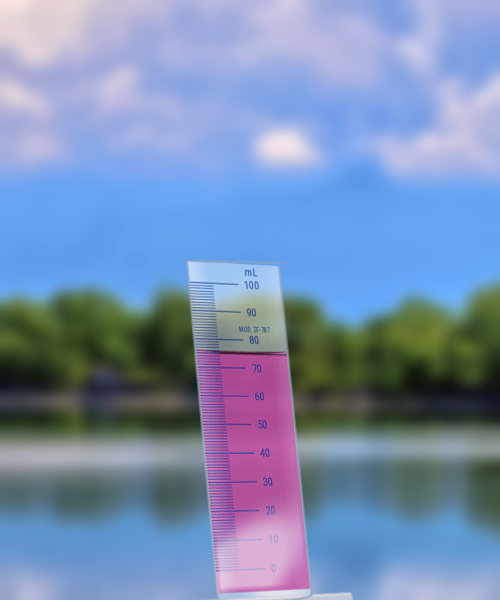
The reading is 75 mL
